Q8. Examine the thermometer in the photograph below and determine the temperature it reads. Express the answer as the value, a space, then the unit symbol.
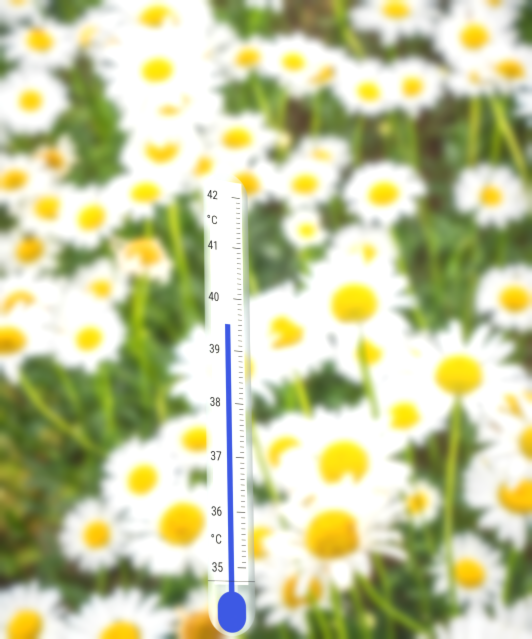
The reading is 39.5 °C
